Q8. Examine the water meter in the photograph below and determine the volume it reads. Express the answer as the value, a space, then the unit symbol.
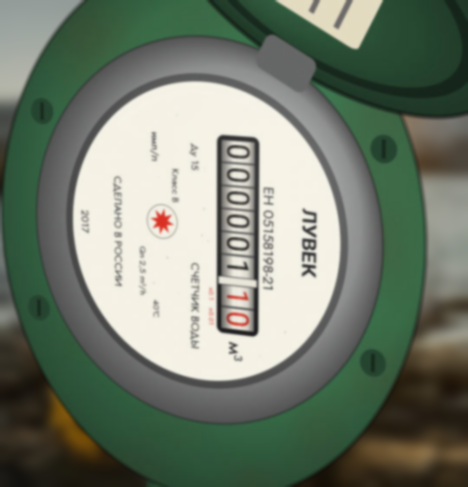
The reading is 1.10 m³
